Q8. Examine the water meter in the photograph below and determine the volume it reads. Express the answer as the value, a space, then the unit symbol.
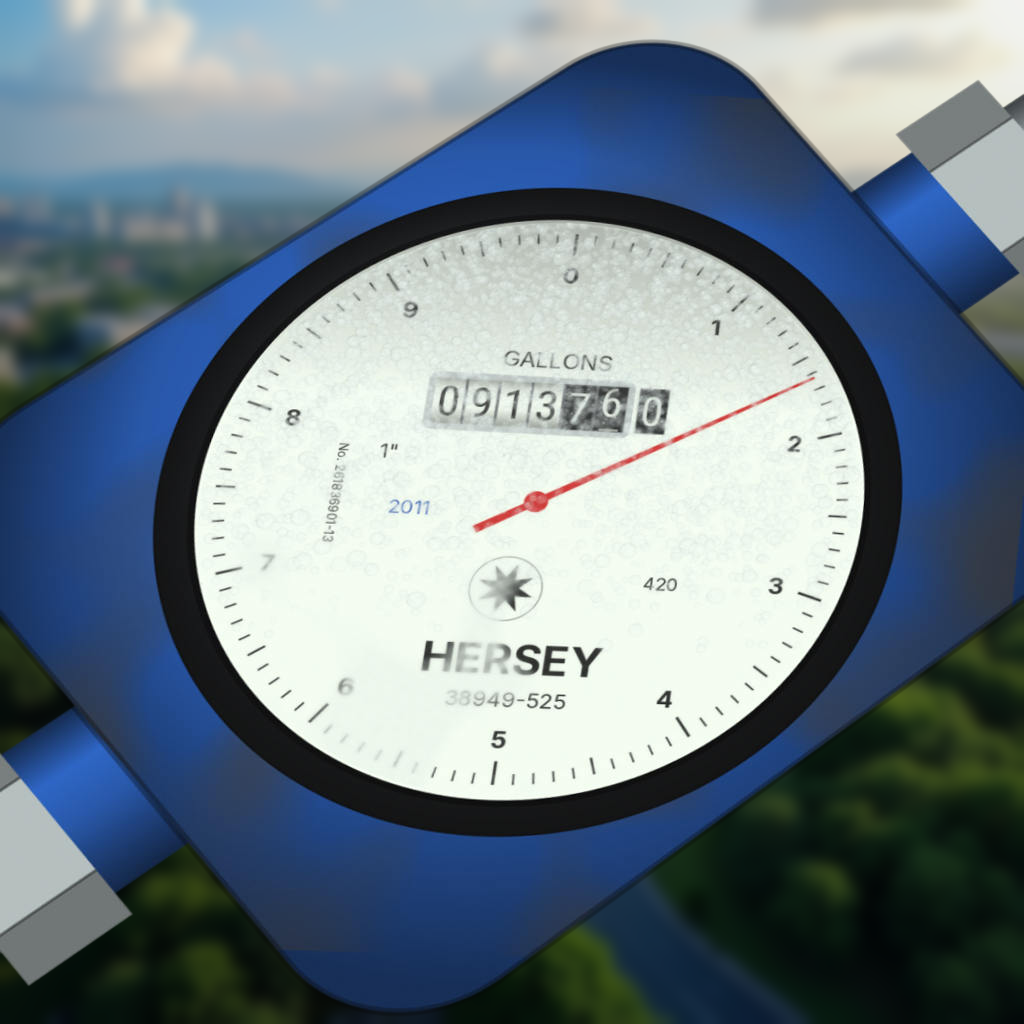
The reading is 913761.6 gal
